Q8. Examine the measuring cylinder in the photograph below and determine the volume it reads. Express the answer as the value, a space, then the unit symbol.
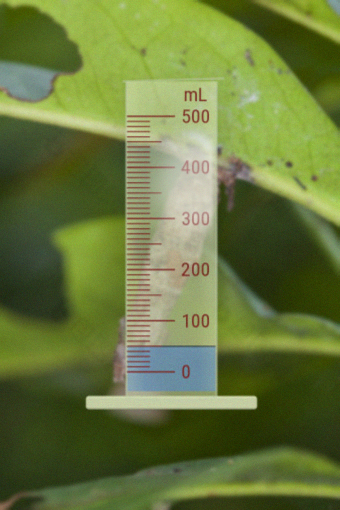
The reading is 50 mL
